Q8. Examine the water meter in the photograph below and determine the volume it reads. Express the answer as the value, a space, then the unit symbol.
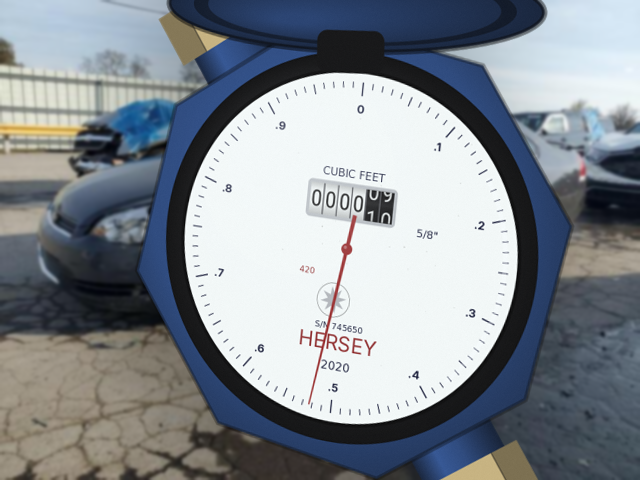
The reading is 9.52 ft³
